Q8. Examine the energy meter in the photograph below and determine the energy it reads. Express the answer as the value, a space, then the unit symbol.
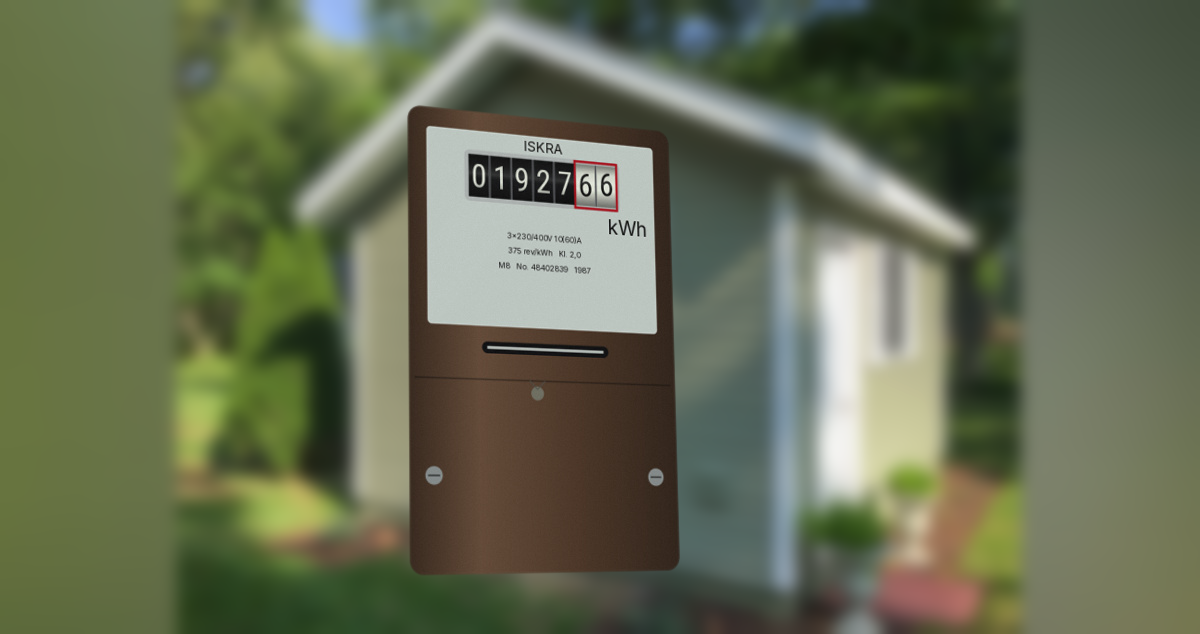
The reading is 1927.66 kWh
